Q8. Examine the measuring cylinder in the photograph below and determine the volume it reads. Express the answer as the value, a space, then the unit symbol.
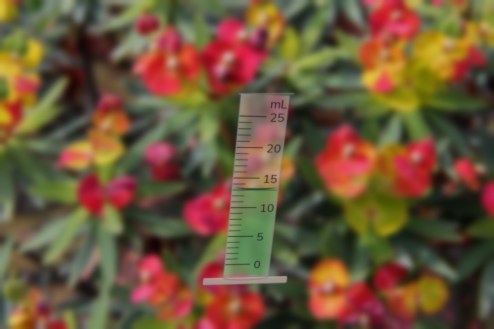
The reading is 13 mL
